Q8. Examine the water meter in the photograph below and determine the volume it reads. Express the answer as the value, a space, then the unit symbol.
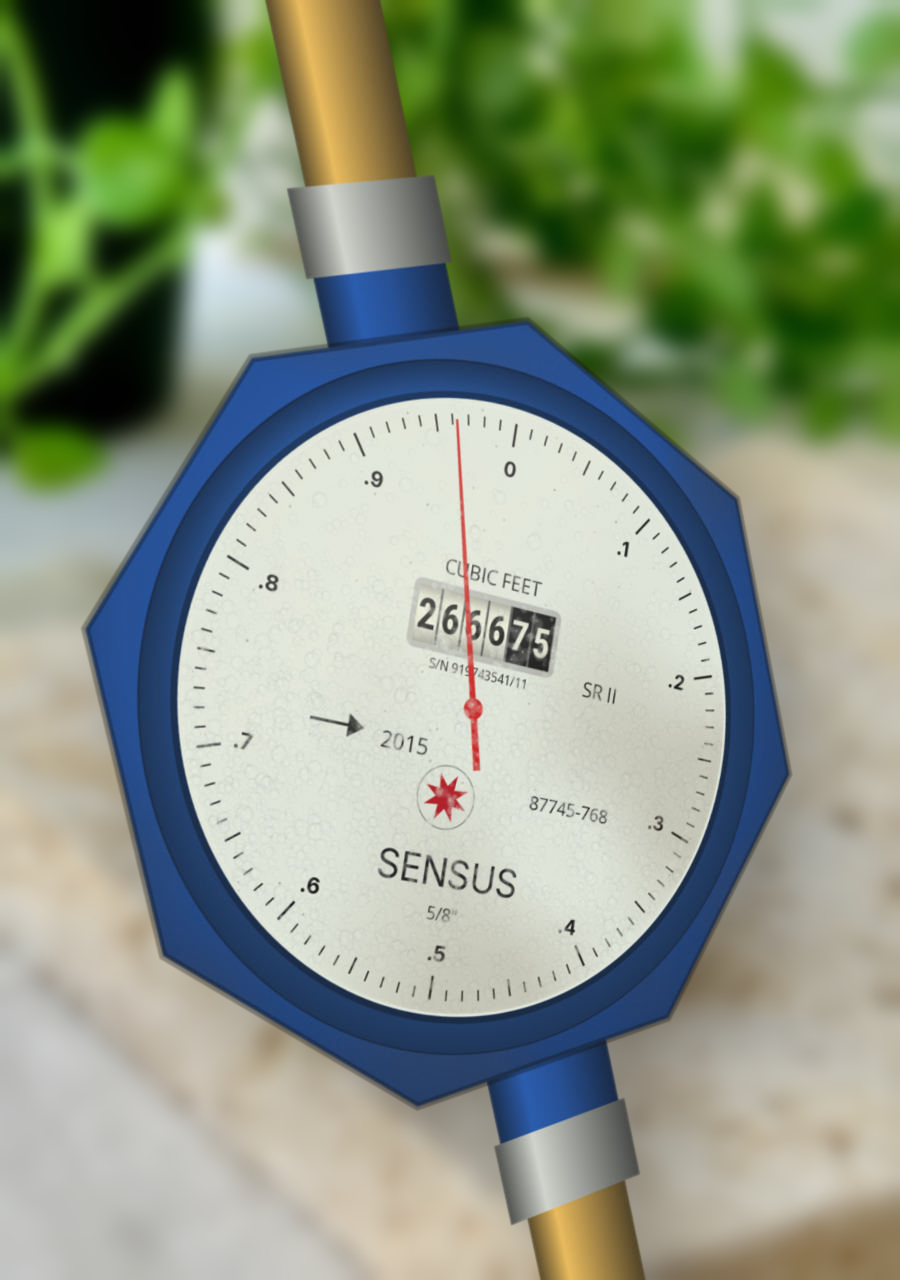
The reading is 266674.96 ft³
